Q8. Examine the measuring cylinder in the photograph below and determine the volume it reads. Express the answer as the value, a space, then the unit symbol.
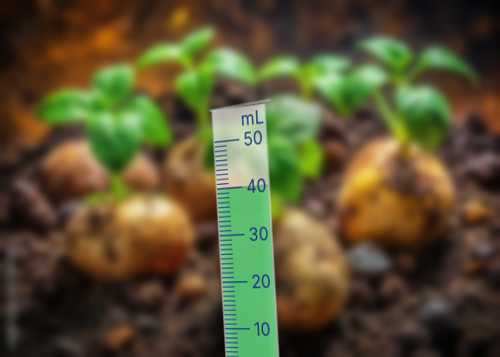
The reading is 40 mL
